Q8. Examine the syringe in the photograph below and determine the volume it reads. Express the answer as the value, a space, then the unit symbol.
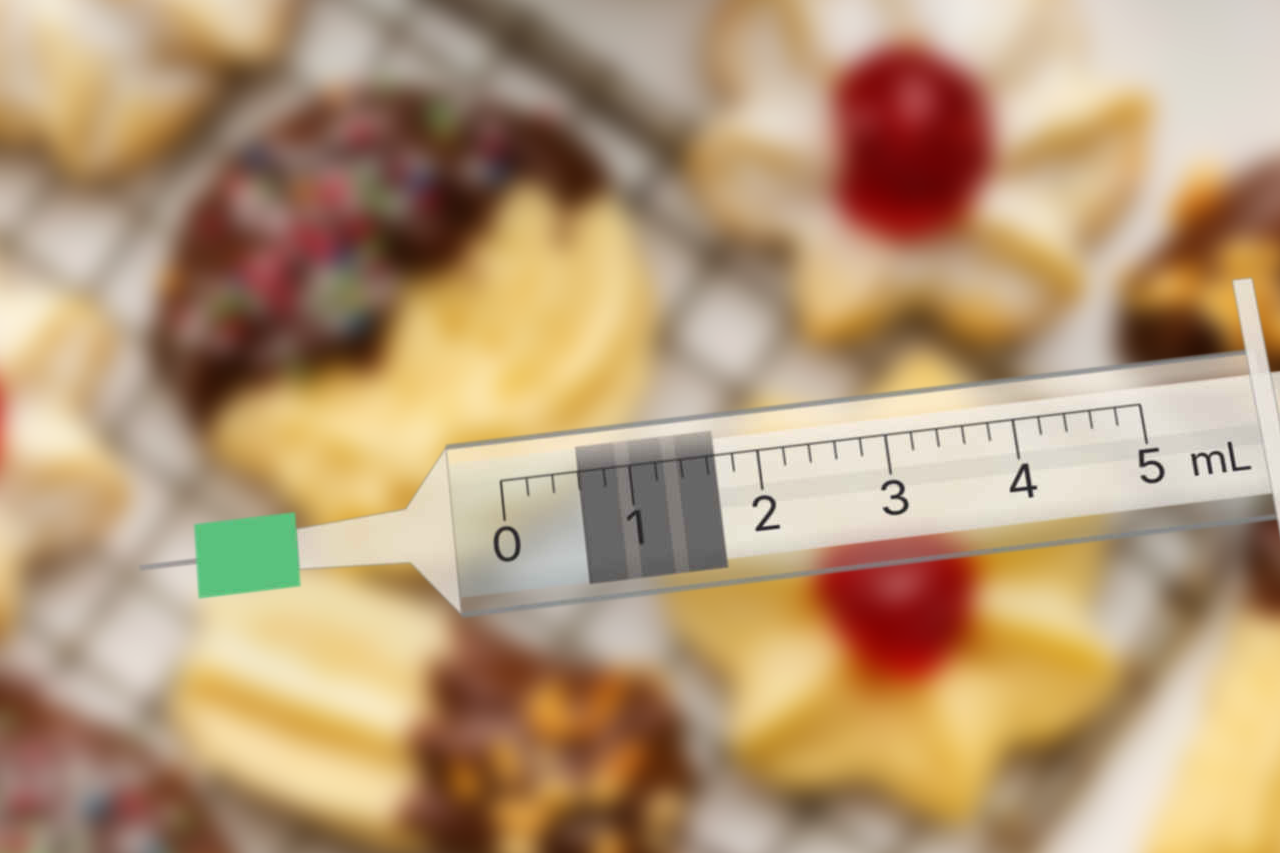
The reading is 0.6 mL
